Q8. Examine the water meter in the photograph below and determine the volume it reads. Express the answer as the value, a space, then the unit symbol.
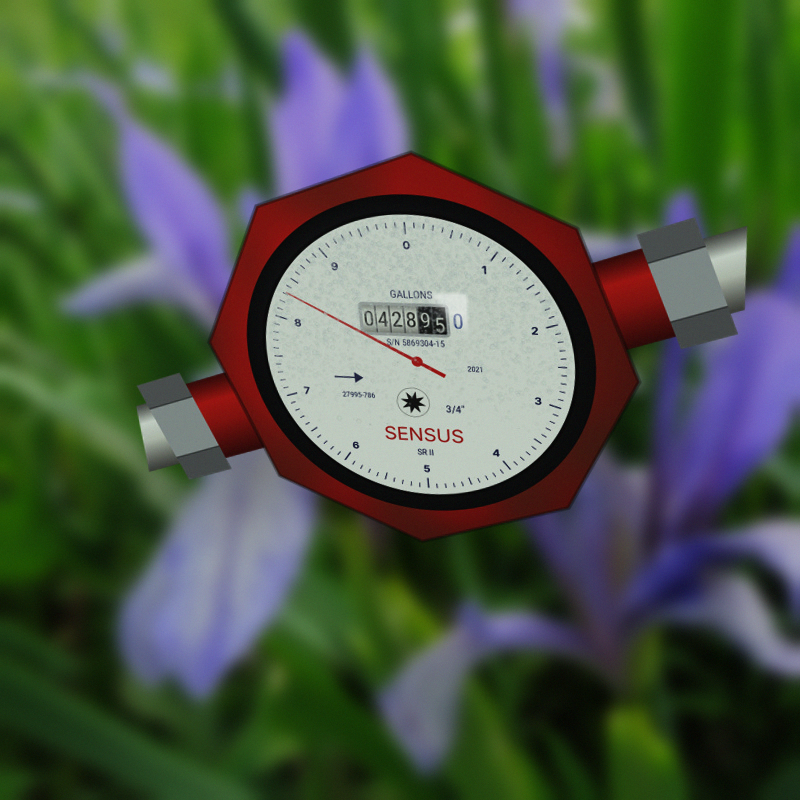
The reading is 428948.3 gal
